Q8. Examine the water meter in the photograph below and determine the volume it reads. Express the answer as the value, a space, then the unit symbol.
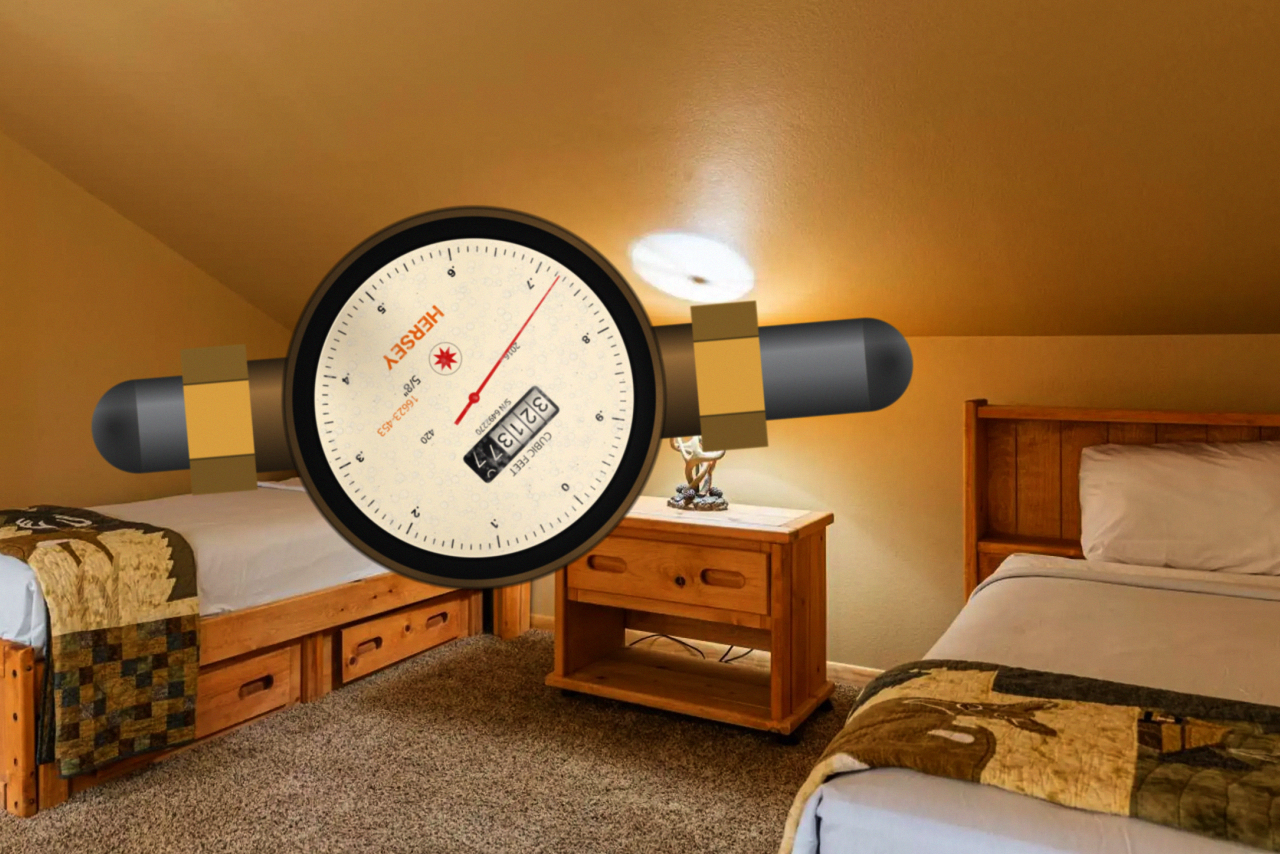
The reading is 321376.72 ft³
